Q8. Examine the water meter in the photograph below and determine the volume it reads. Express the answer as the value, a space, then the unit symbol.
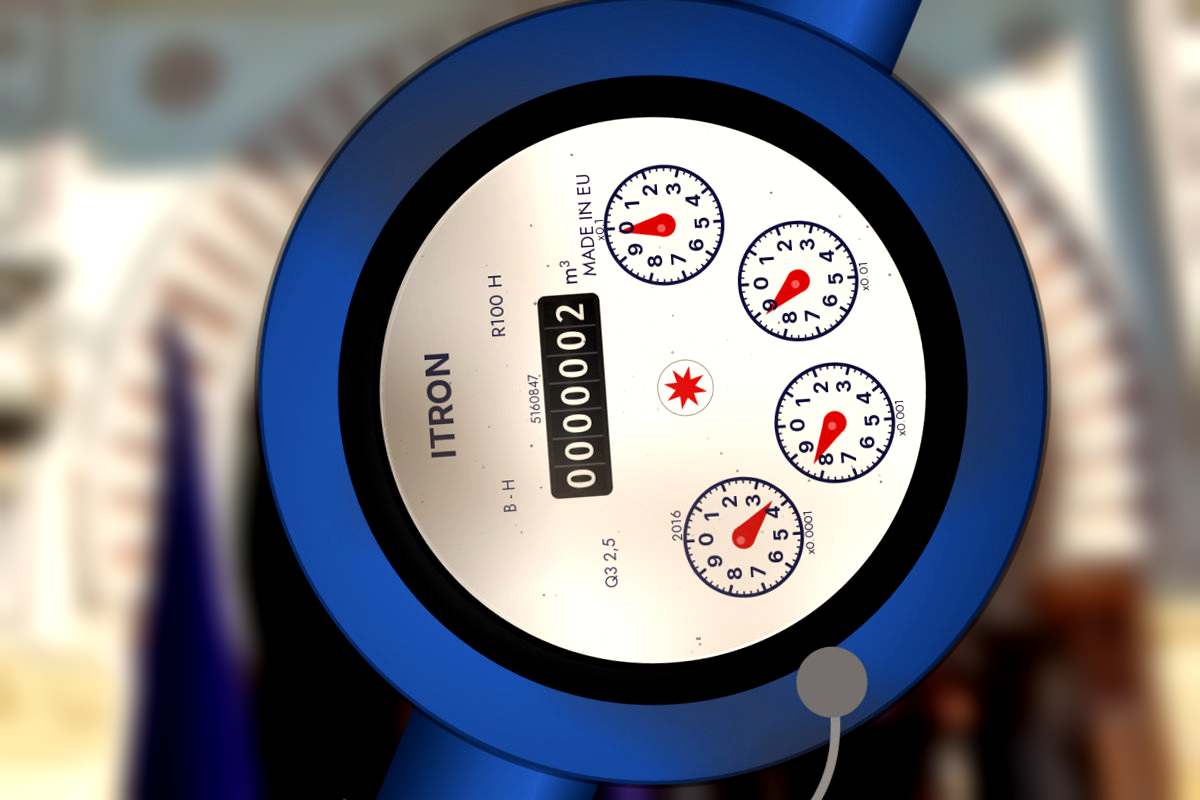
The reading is 1.9883 m³
